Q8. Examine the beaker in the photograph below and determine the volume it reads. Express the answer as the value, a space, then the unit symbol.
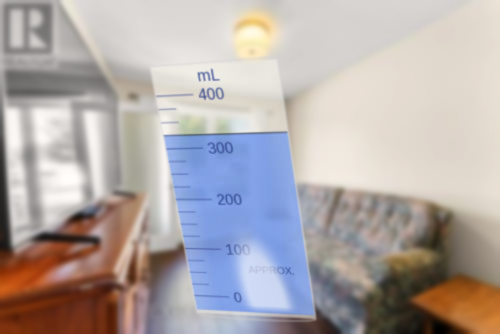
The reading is 325 mL
